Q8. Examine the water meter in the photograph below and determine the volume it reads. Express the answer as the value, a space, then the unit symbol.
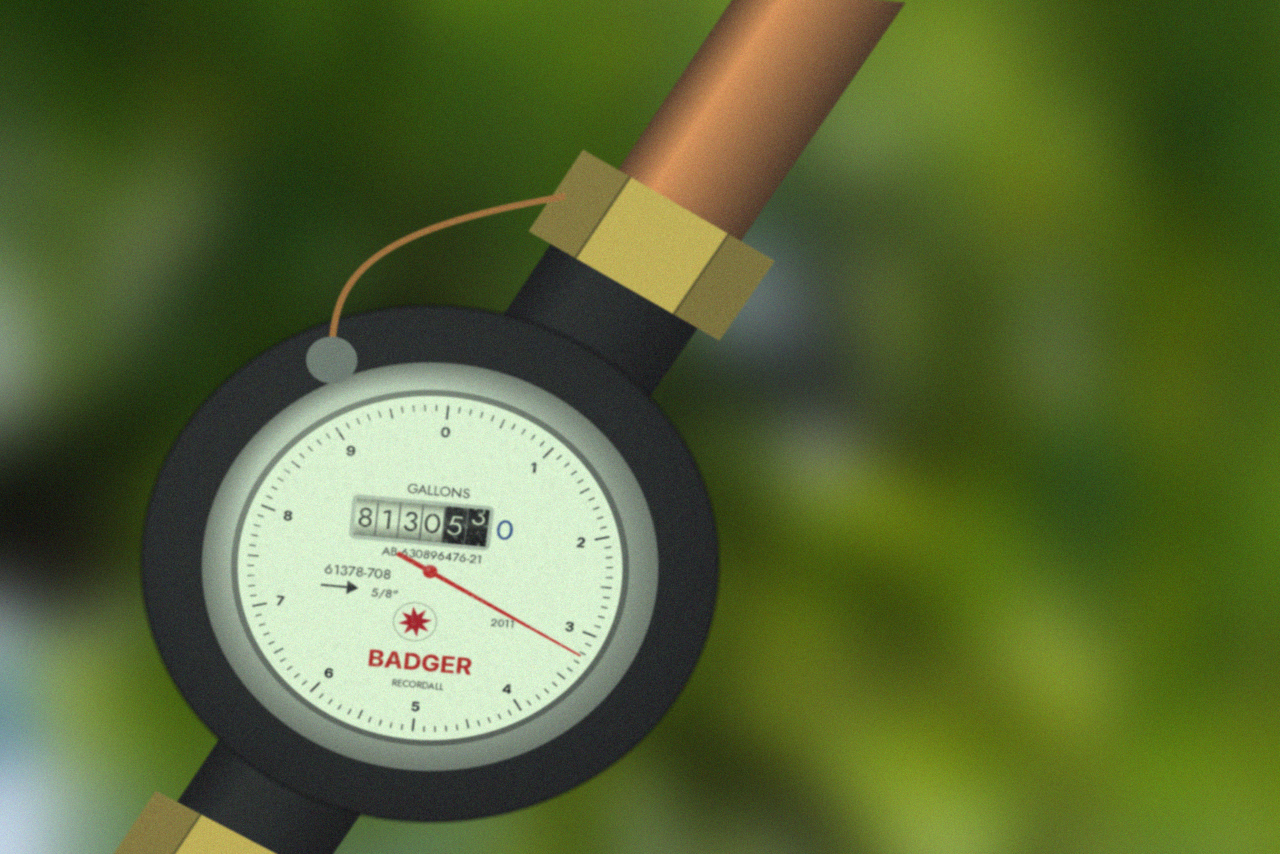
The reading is 8130533.2 gal
